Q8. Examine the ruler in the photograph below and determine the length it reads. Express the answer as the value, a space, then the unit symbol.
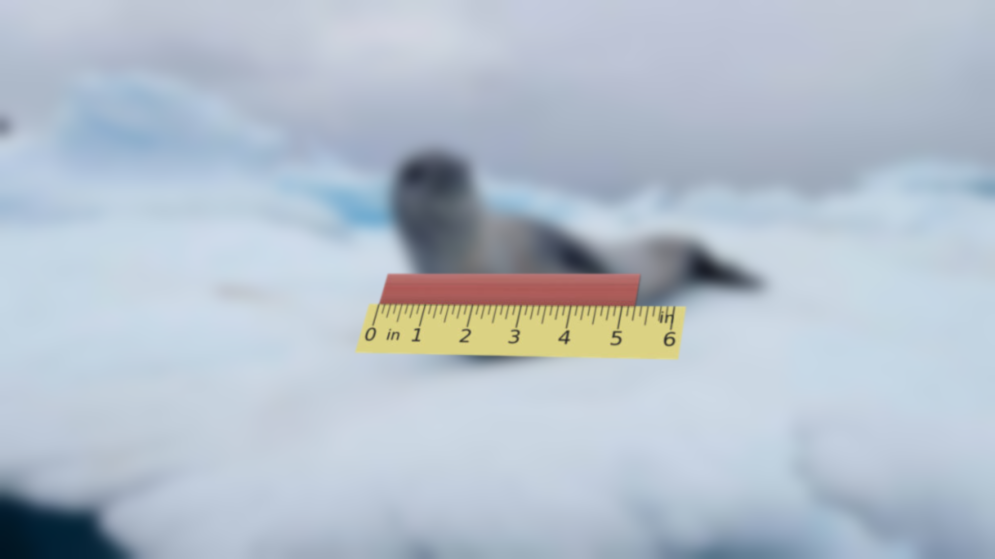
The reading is 5.25 in
